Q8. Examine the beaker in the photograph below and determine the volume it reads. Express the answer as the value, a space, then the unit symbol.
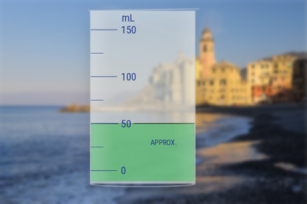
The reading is 50 mL
